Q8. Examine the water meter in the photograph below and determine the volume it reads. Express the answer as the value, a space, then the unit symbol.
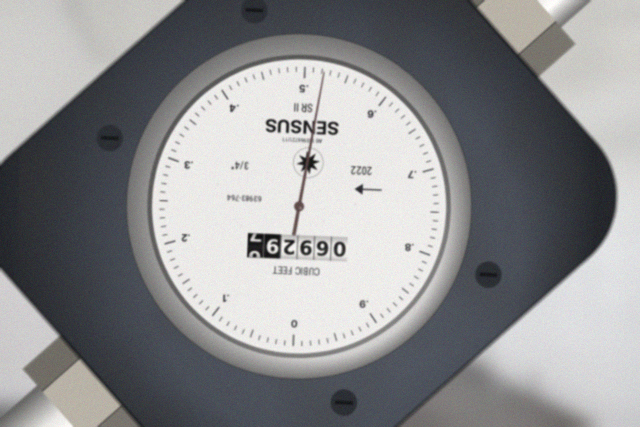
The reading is 69296.52 ft³
